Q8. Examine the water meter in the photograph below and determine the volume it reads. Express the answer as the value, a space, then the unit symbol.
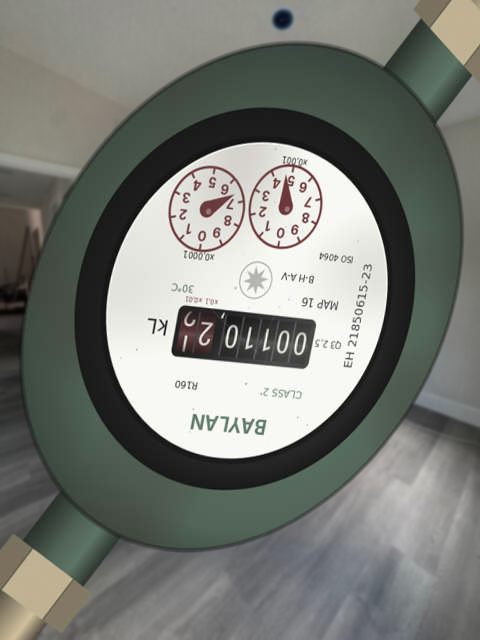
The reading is 110.2146 kL
